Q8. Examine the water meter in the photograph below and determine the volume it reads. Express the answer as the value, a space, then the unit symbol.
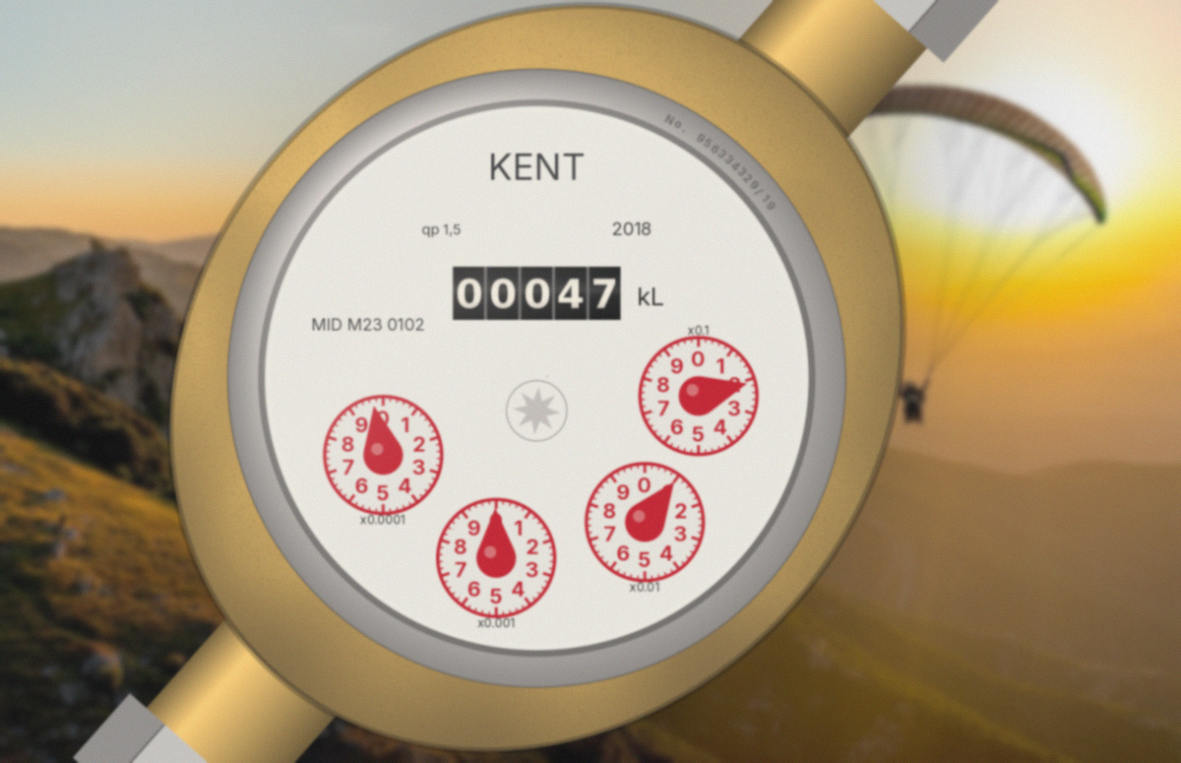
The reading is 47.2099 kL
